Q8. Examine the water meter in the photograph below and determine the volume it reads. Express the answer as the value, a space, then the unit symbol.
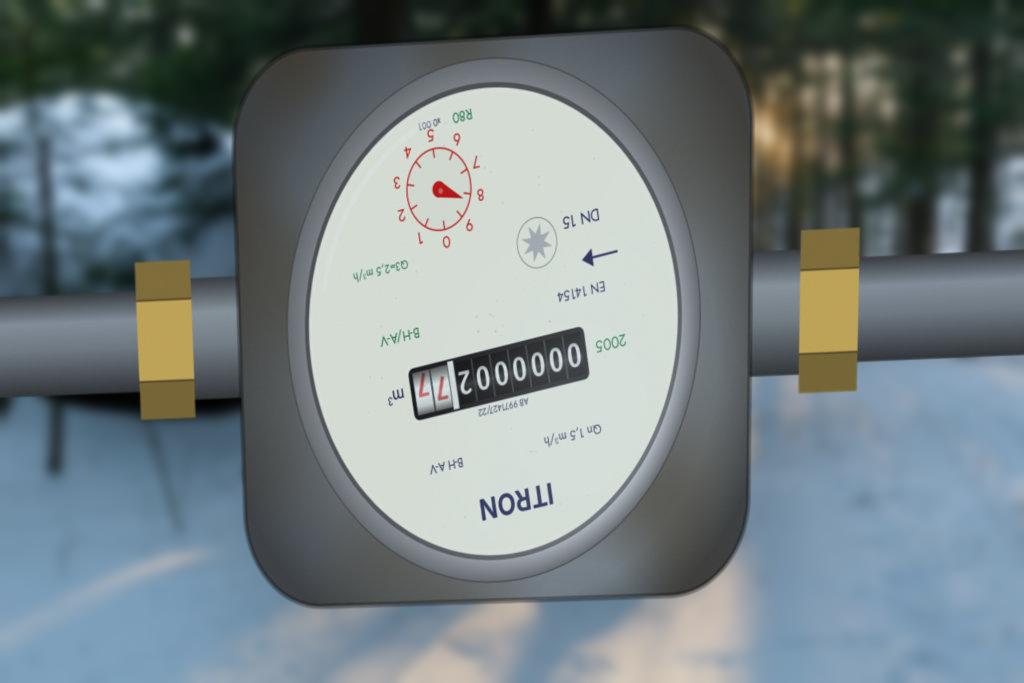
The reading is 2.768 m³
